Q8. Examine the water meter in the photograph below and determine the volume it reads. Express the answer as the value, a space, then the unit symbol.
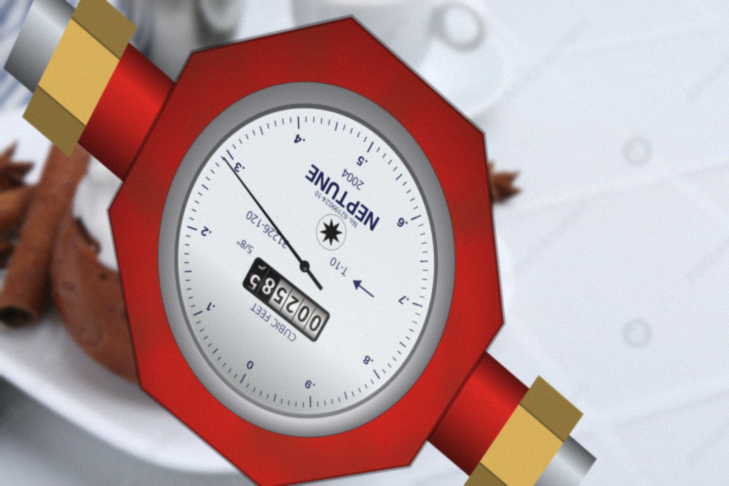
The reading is 2585.29 ft³
